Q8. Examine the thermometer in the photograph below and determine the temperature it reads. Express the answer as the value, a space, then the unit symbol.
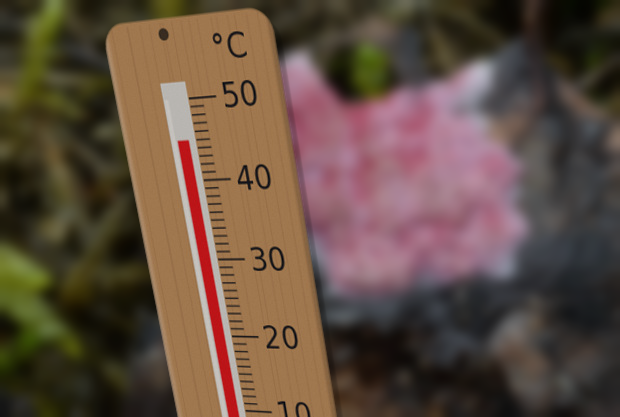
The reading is 45 °C
